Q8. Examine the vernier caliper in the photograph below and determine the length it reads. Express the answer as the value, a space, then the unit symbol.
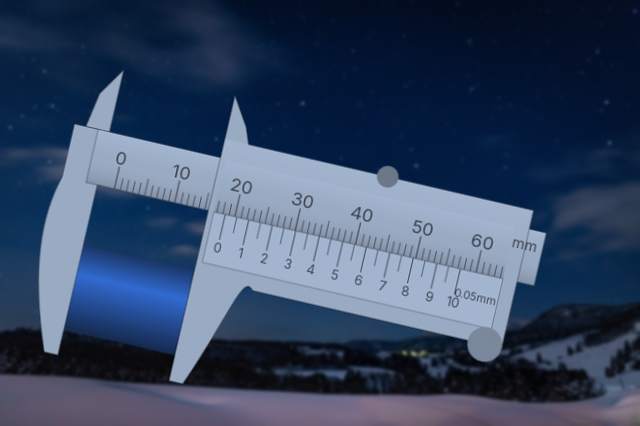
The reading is 18.4 mm
